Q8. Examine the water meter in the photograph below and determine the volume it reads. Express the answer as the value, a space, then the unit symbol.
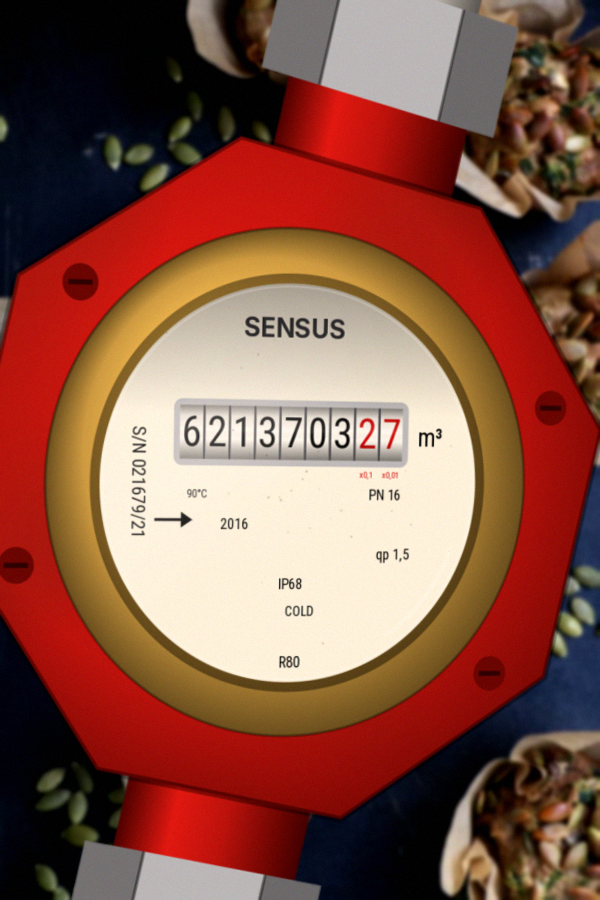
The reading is 6213703.27 m³
